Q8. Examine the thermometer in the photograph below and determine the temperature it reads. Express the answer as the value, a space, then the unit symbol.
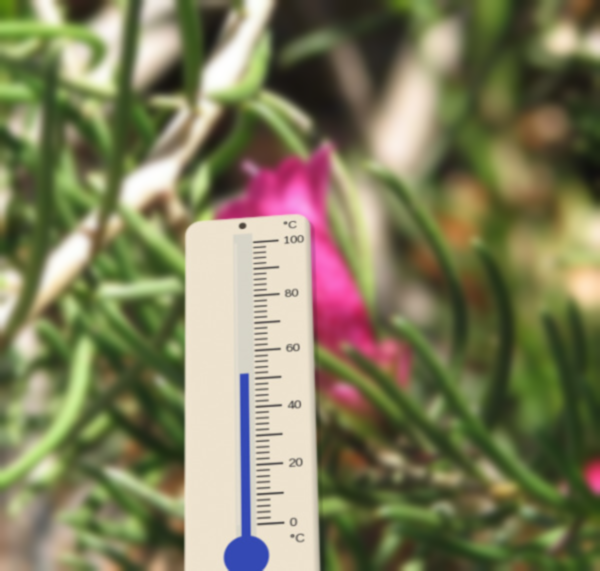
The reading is 52 °C
